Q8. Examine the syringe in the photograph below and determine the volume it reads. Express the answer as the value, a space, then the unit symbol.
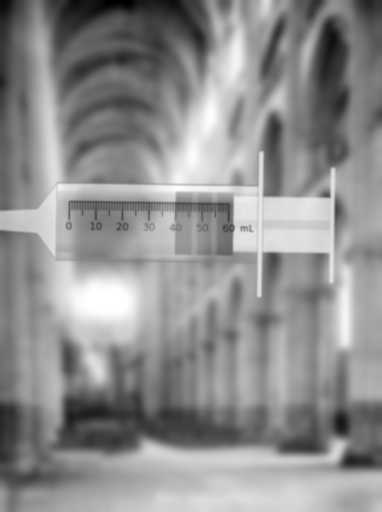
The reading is 40 mL
